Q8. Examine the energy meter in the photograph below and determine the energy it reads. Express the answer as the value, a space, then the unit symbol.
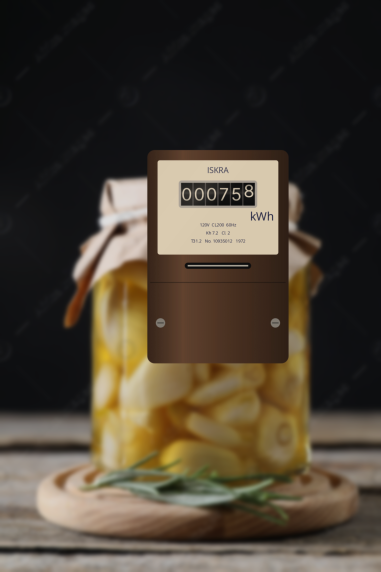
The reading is 758 kWh
